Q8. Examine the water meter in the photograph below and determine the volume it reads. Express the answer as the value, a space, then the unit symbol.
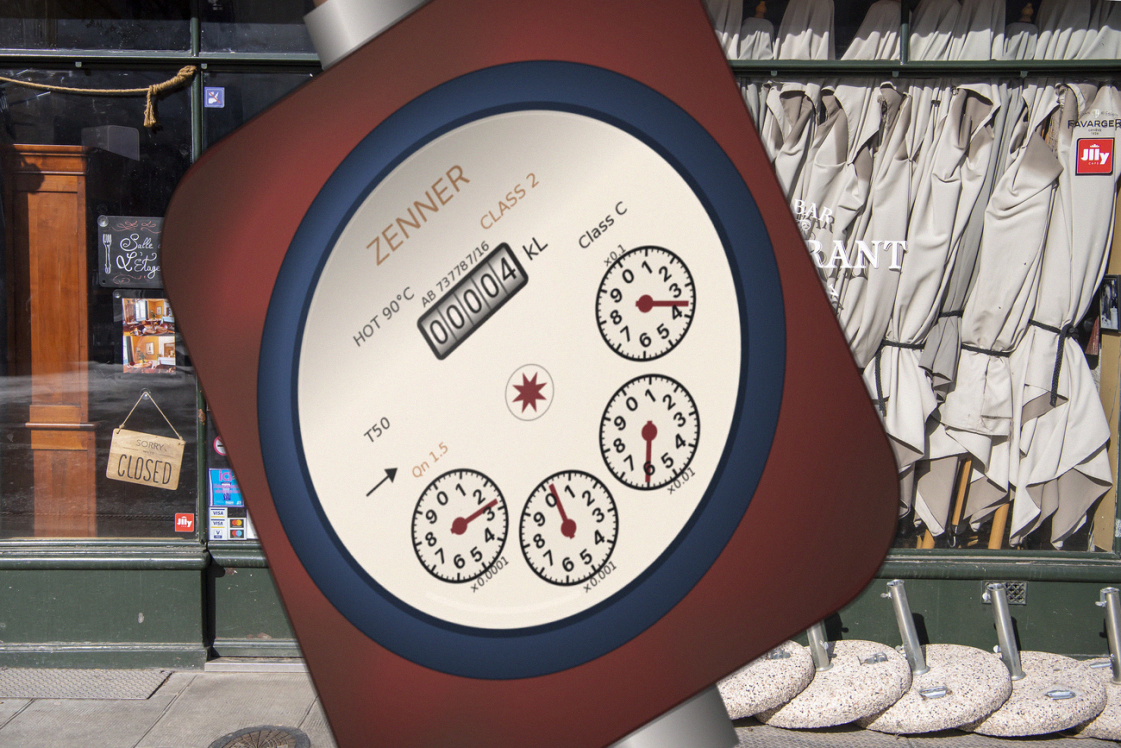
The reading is 4.3602 kL
